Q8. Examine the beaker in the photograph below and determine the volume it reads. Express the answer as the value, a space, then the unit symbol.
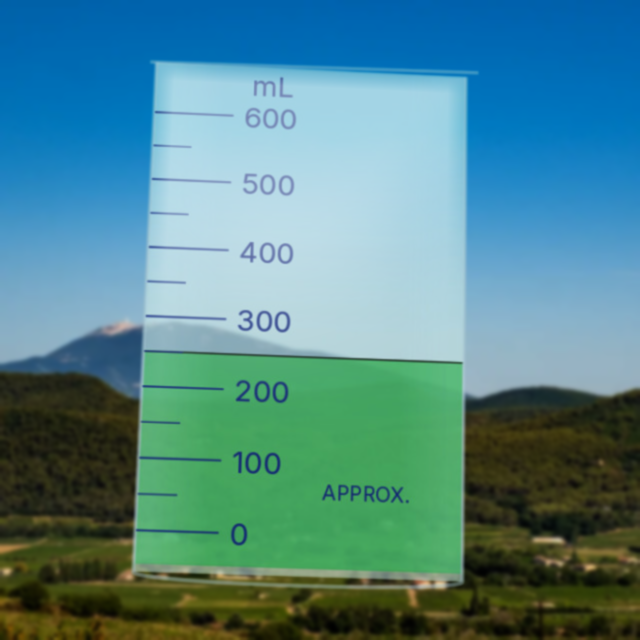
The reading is 250 mL
